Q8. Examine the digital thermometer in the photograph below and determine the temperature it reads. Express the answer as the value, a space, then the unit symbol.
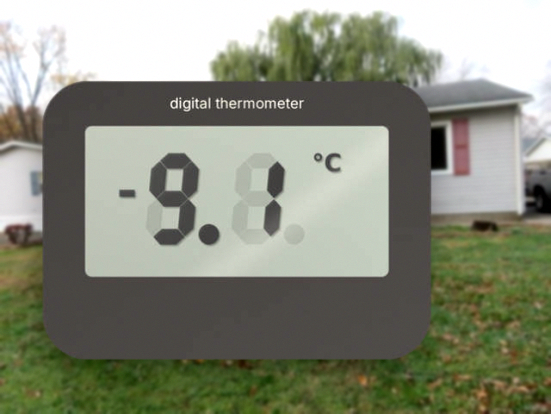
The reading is -9.1 °C
